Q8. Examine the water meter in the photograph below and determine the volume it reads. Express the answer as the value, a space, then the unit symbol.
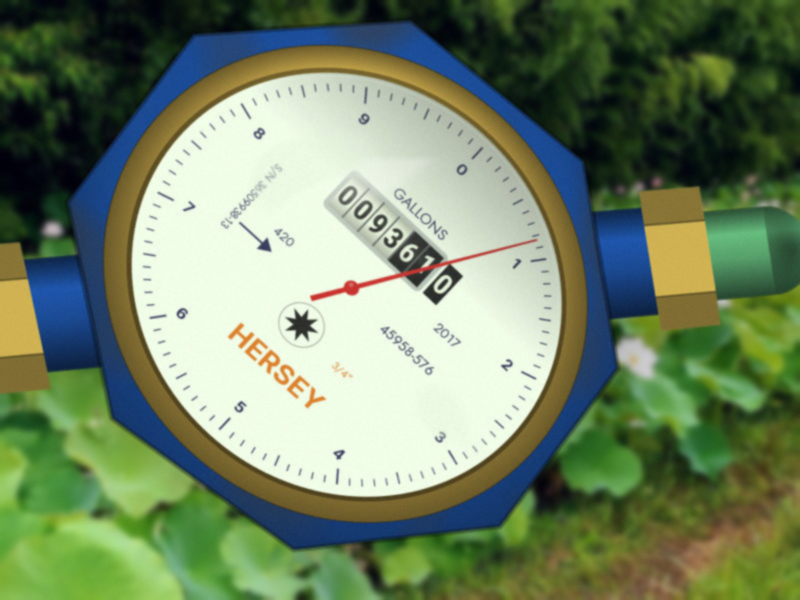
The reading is 93610.8 gal
